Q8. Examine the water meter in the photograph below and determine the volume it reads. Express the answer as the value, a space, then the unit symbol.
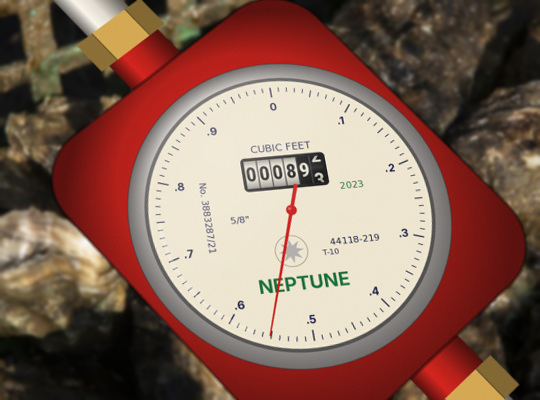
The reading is 892.55 ft³
